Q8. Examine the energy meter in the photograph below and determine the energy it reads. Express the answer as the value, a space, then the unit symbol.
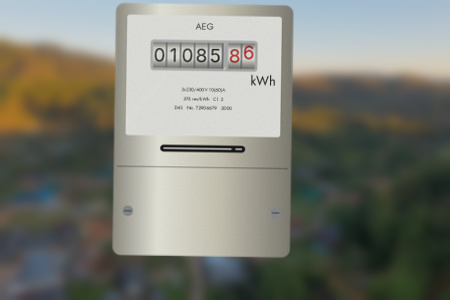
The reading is 1085.86 kWh
